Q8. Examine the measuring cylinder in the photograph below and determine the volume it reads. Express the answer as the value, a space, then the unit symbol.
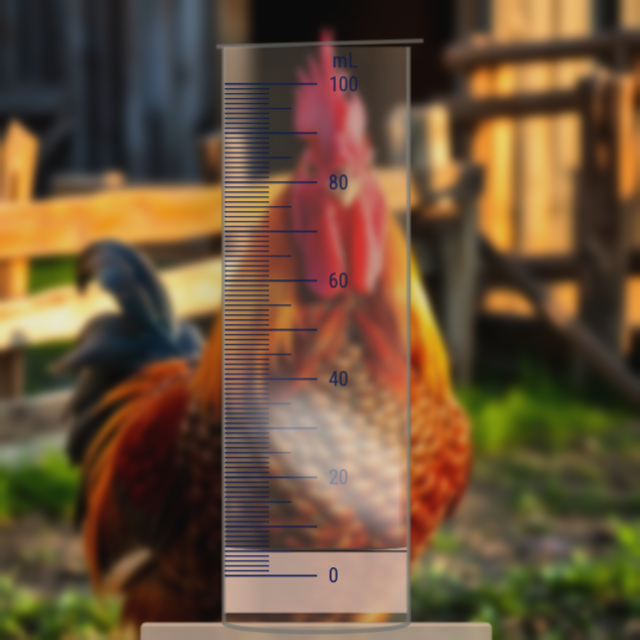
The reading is 5 mL
